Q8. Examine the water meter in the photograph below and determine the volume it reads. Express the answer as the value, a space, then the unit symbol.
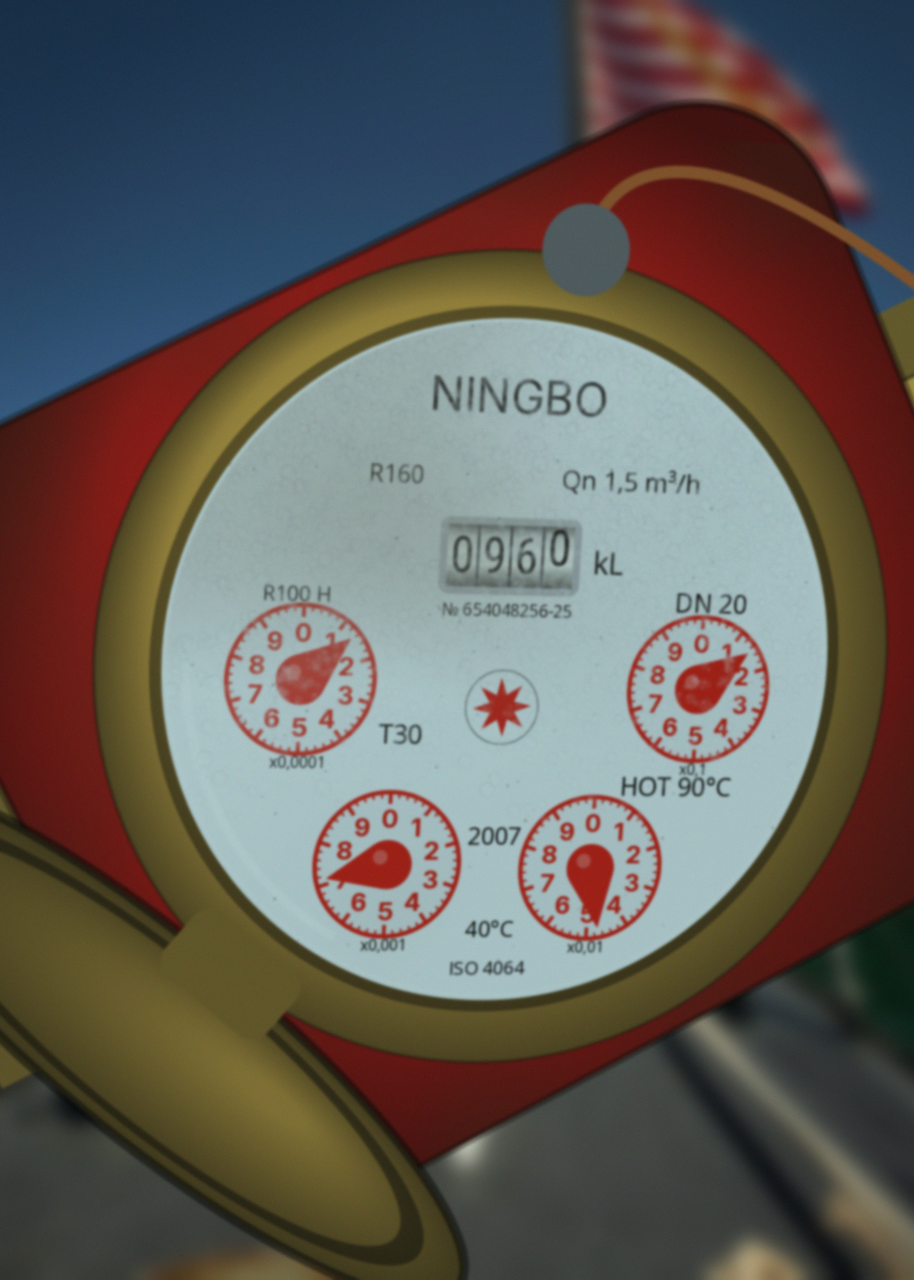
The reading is 960.1471 kL
